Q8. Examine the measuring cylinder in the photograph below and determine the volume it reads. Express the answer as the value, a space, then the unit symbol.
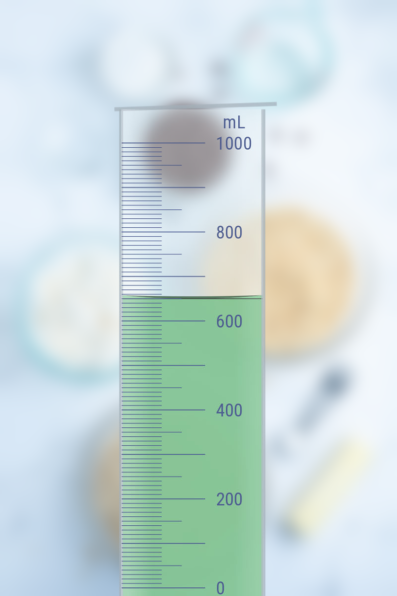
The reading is 650 mL
